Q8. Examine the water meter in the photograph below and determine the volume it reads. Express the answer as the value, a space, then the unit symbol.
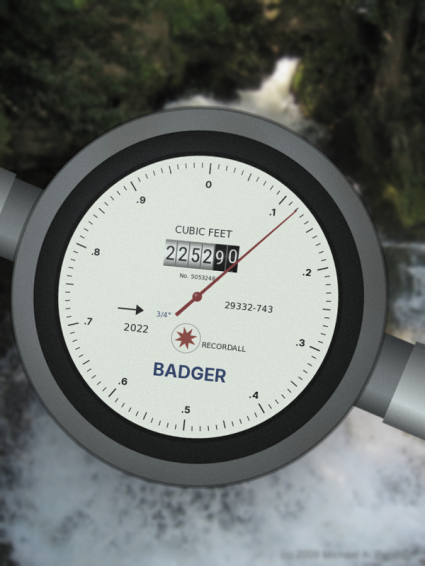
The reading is 225290.12 ft³
